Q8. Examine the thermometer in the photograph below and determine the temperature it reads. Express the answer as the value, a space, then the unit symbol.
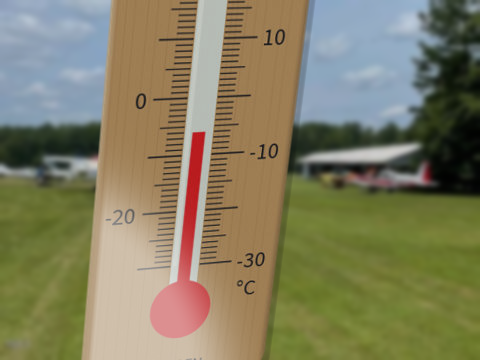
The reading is -6 °C
